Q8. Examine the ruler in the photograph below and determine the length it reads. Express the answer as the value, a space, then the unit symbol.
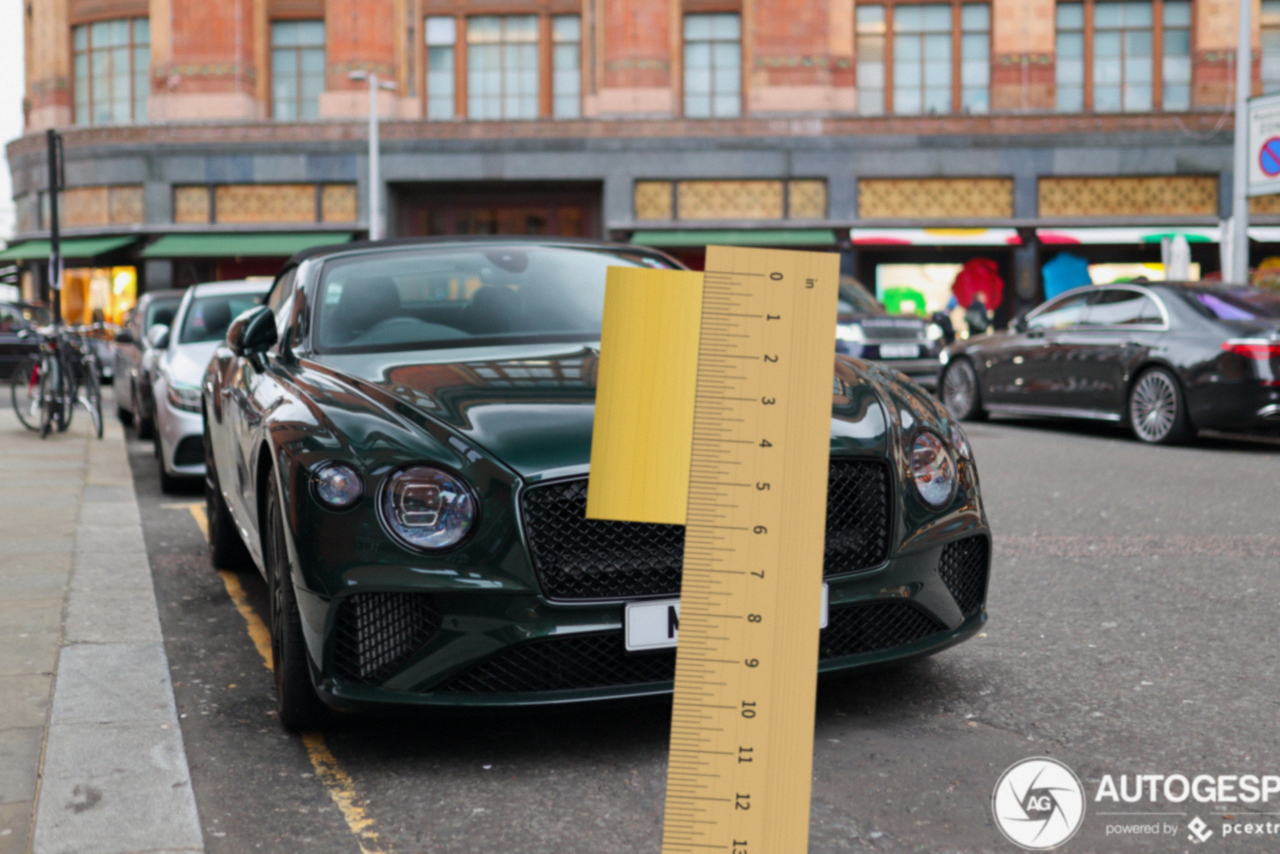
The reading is 6 in
